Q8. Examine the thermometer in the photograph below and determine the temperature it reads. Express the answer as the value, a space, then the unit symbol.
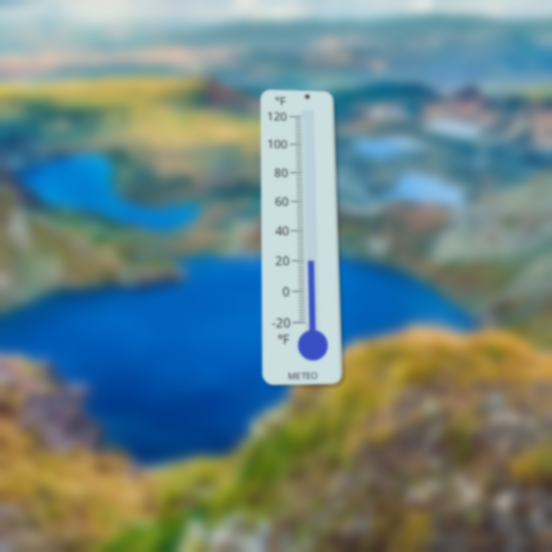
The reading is 20 °F
